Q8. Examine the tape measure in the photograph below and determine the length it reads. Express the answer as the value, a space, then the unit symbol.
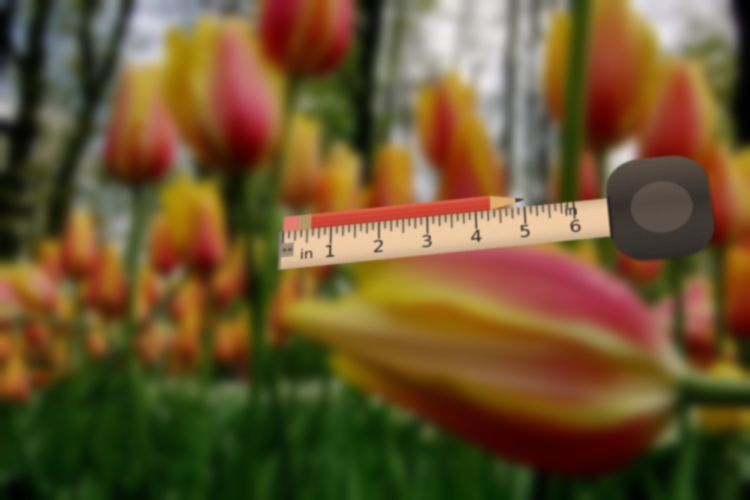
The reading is 5 in
